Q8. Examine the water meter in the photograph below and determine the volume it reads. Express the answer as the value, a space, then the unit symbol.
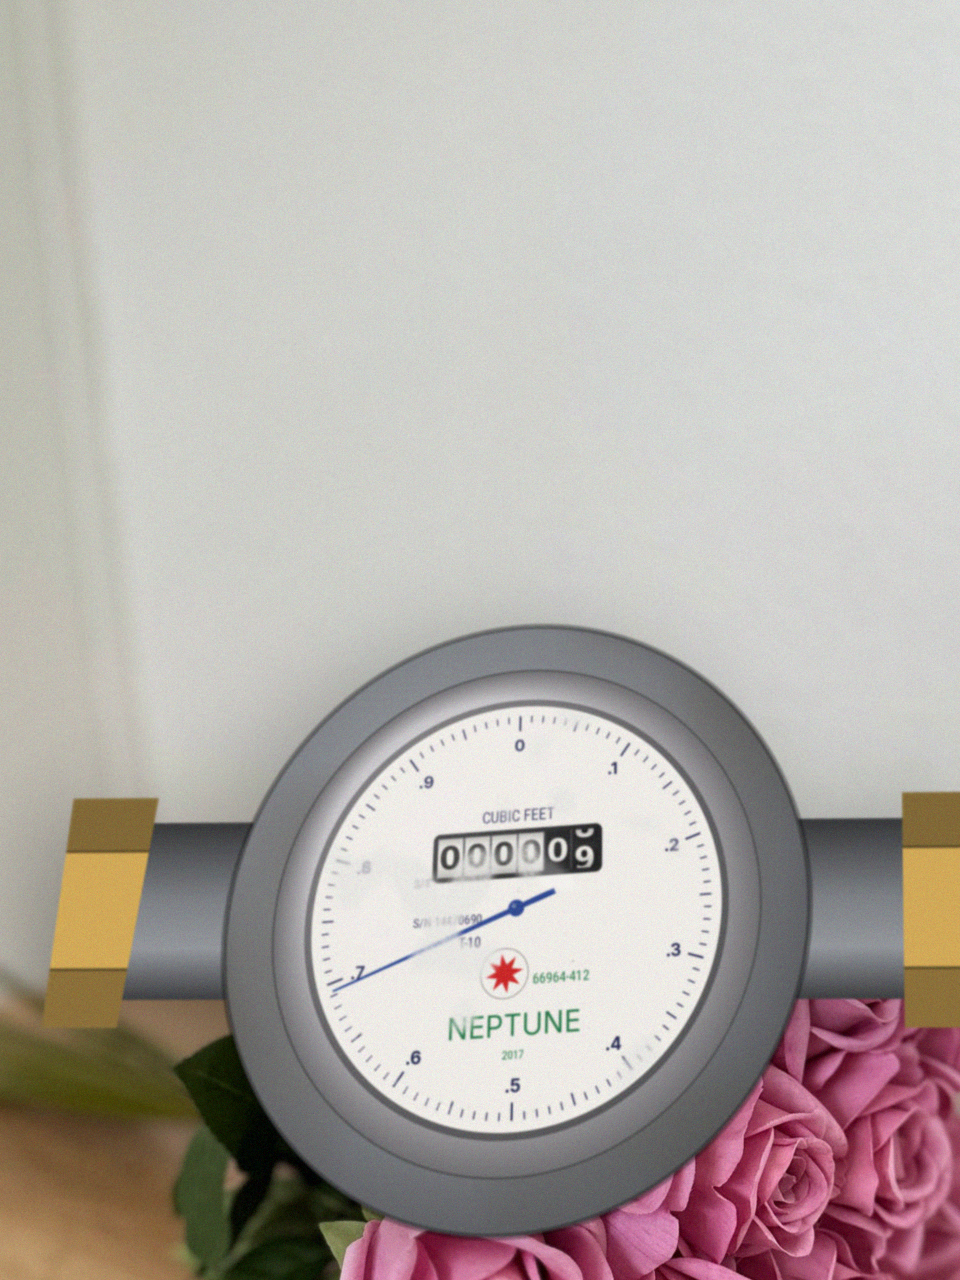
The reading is 8.69 ft³
